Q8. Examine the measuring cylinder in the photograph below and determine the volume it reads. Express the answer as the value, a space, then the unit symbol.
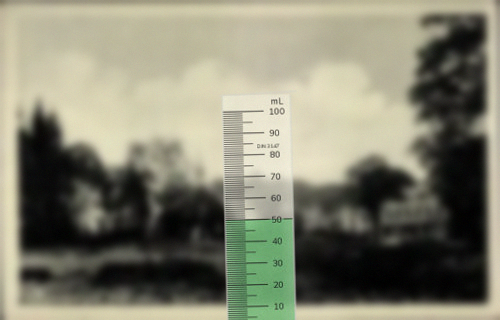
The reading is 50 mL
